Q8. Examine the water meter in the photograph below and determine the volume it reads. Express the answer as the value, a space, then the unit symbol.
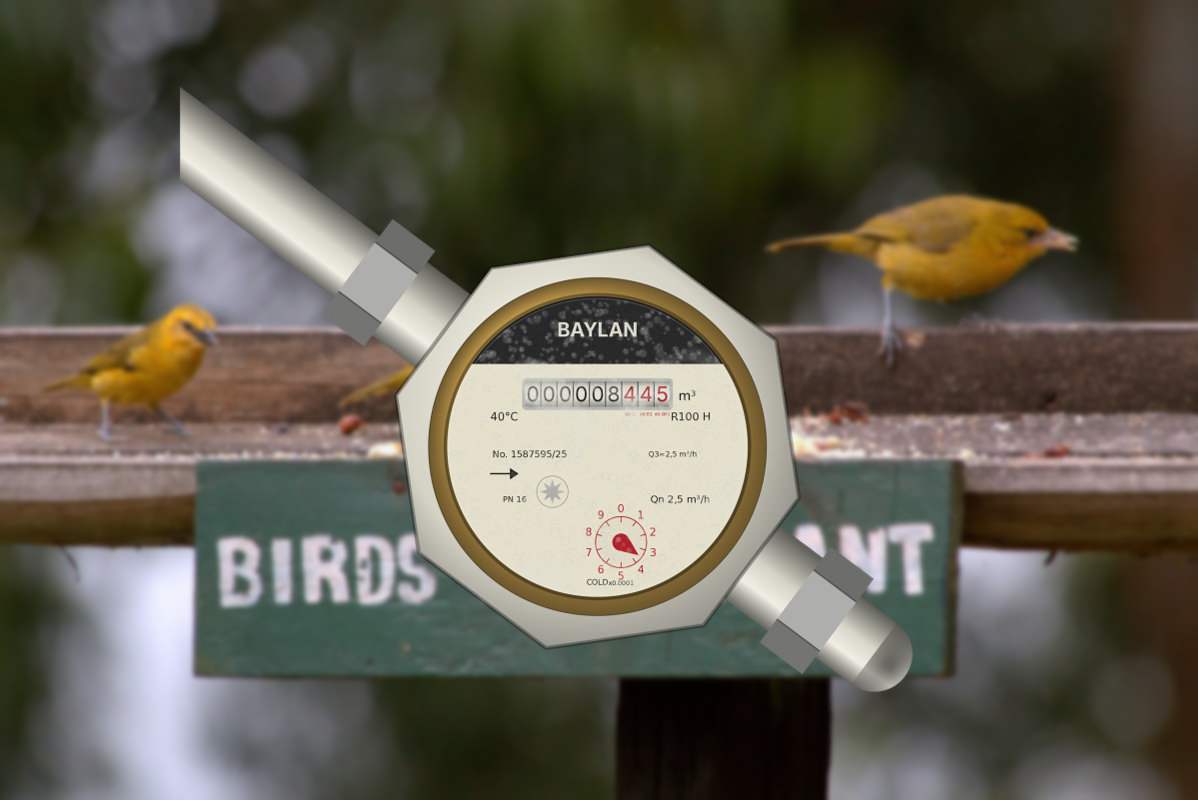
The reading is 8.4453 m³
